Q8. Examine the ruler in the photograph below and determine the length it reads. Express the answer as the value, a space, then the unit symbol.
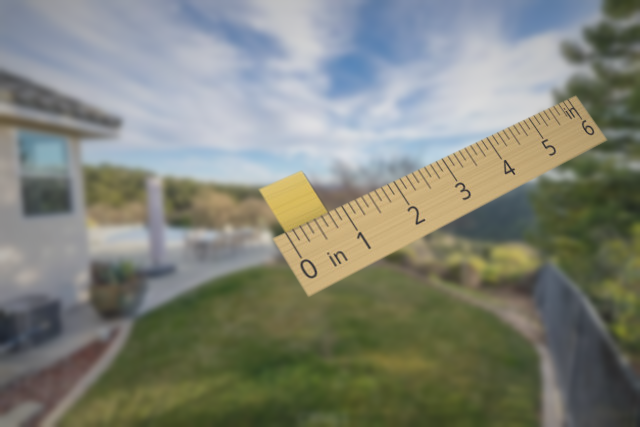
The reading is 0.75 in
